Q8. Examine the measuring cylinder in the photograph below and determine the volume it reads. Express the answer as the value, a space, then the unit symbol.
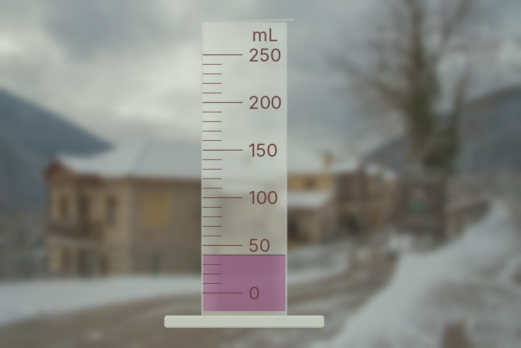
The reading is 40 mL
